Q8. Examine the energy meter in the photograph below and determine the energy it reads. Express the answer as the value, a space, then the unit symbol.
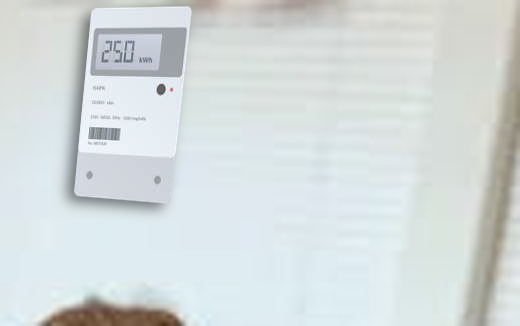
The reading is 250 kWh
